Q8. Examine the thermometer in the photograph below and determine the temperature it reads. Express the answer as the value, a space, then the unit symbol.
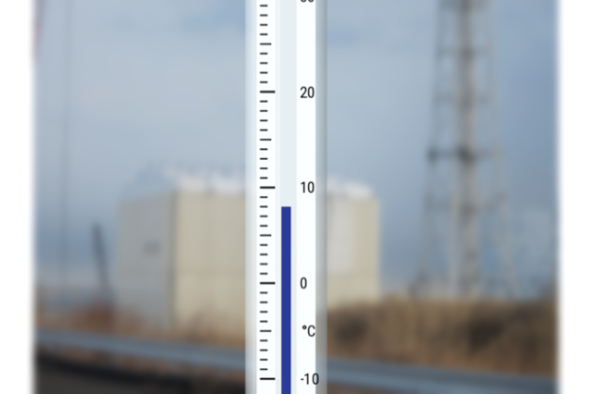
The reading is 8 °C
